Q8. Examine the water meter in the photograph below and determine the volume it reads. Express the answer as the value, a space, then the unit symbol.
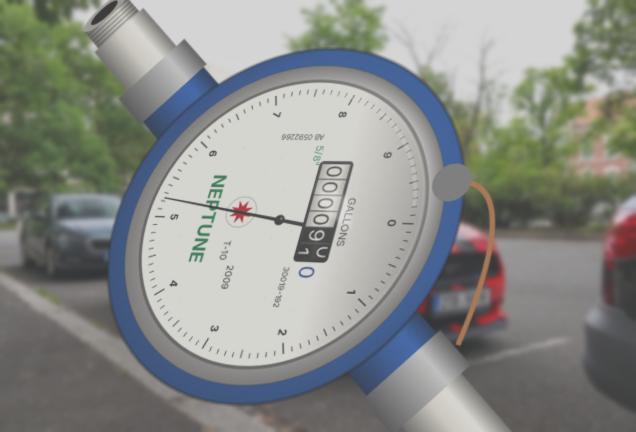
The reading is 905.2 gal
